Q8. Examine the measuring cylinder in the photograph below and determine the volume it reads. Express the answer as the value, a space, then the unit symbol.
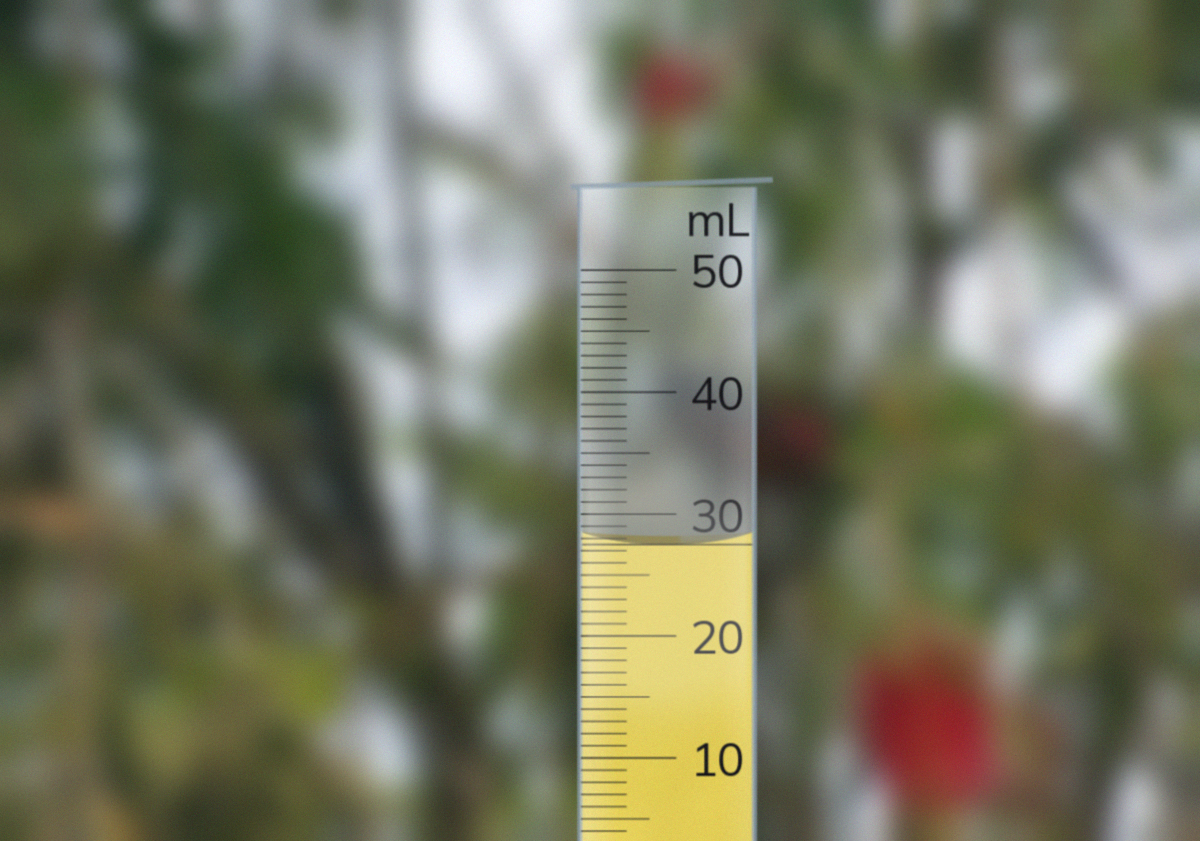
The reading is 27.5 mL
